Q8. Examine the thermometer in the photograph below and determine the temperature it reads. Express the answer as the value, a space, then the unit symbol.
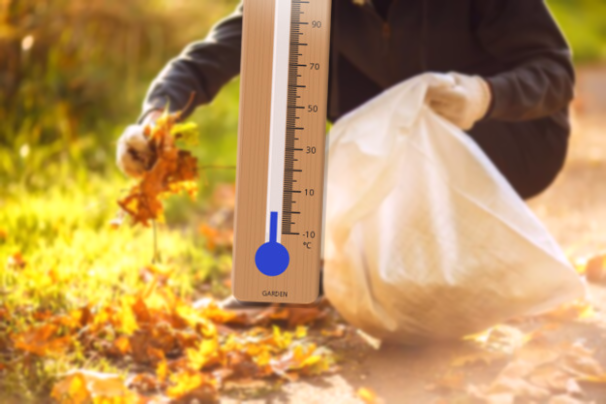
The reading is 0 °C
